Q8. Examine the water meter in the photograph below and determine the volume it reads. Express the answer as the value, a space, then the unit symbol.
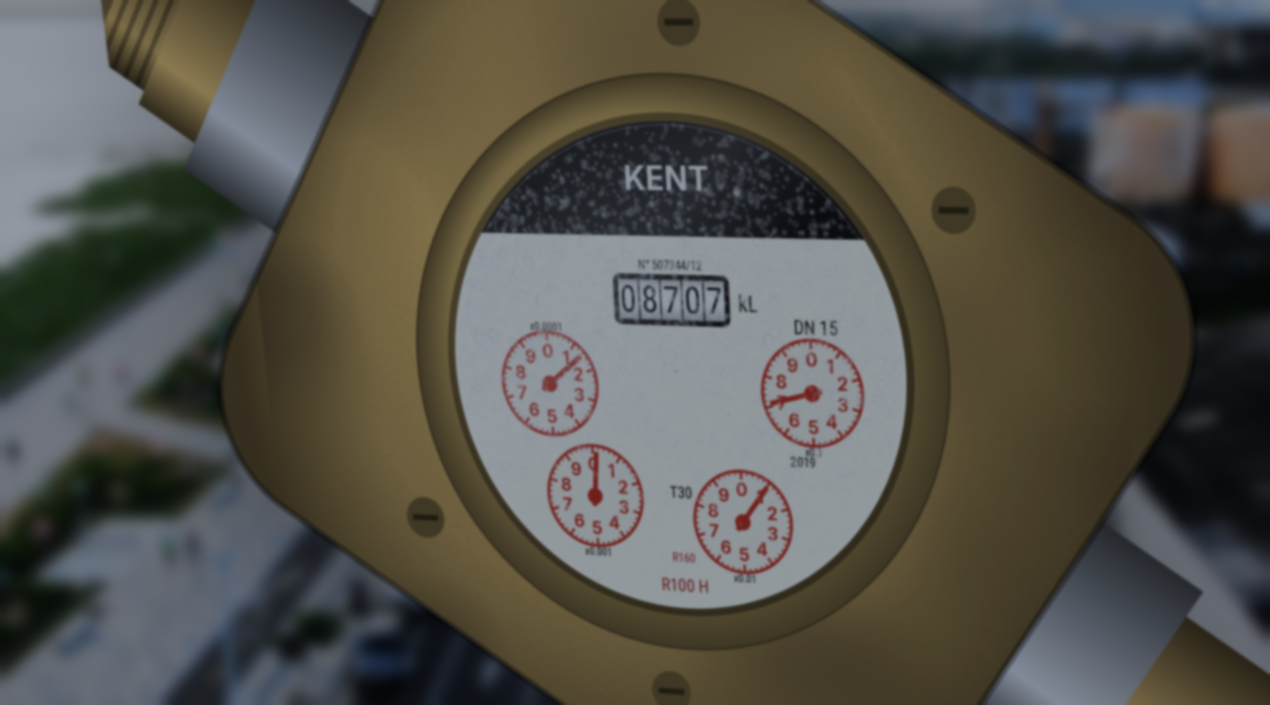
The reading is 8707.7101 kL
